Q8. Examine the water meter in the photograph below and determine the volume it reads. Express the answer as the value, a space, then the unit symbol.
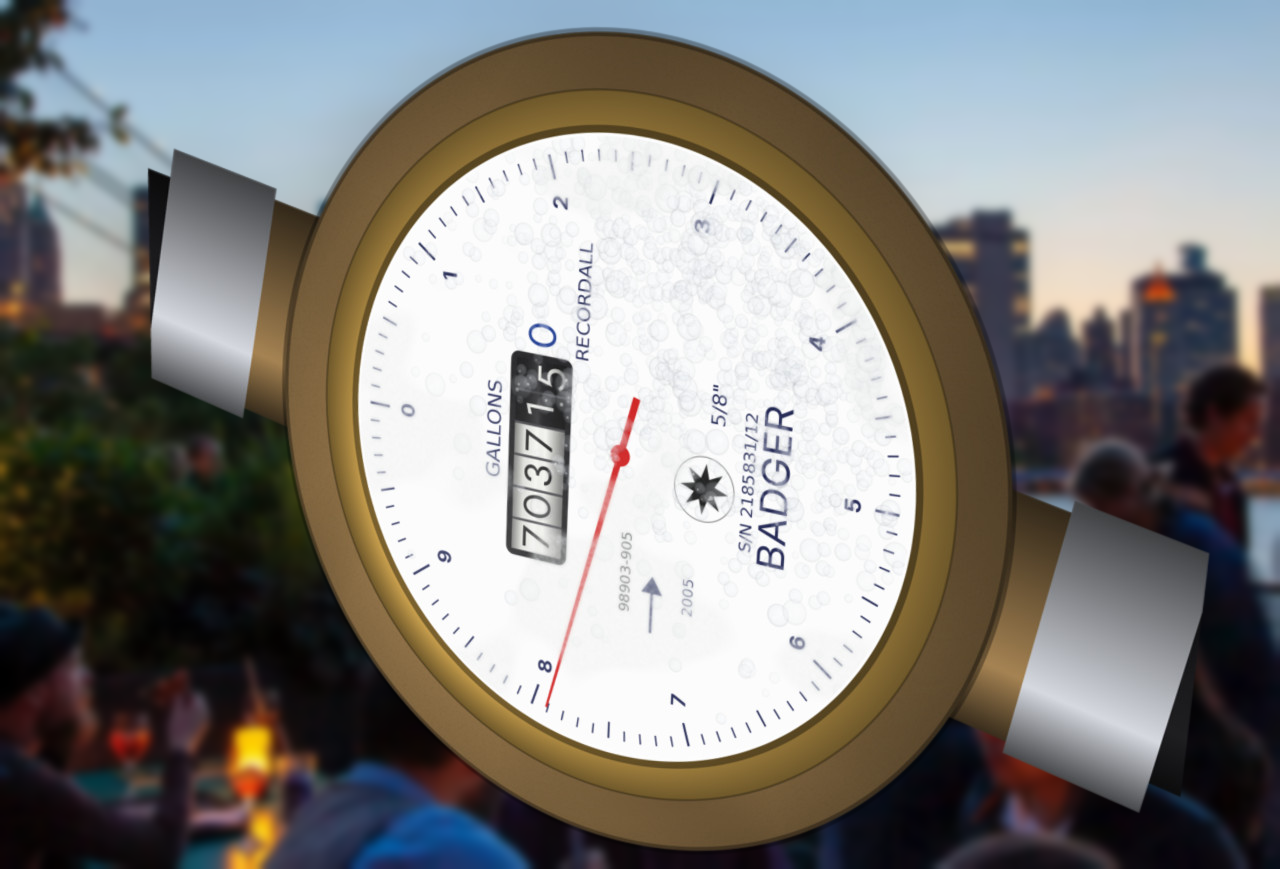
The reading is 7037147.9 gal
